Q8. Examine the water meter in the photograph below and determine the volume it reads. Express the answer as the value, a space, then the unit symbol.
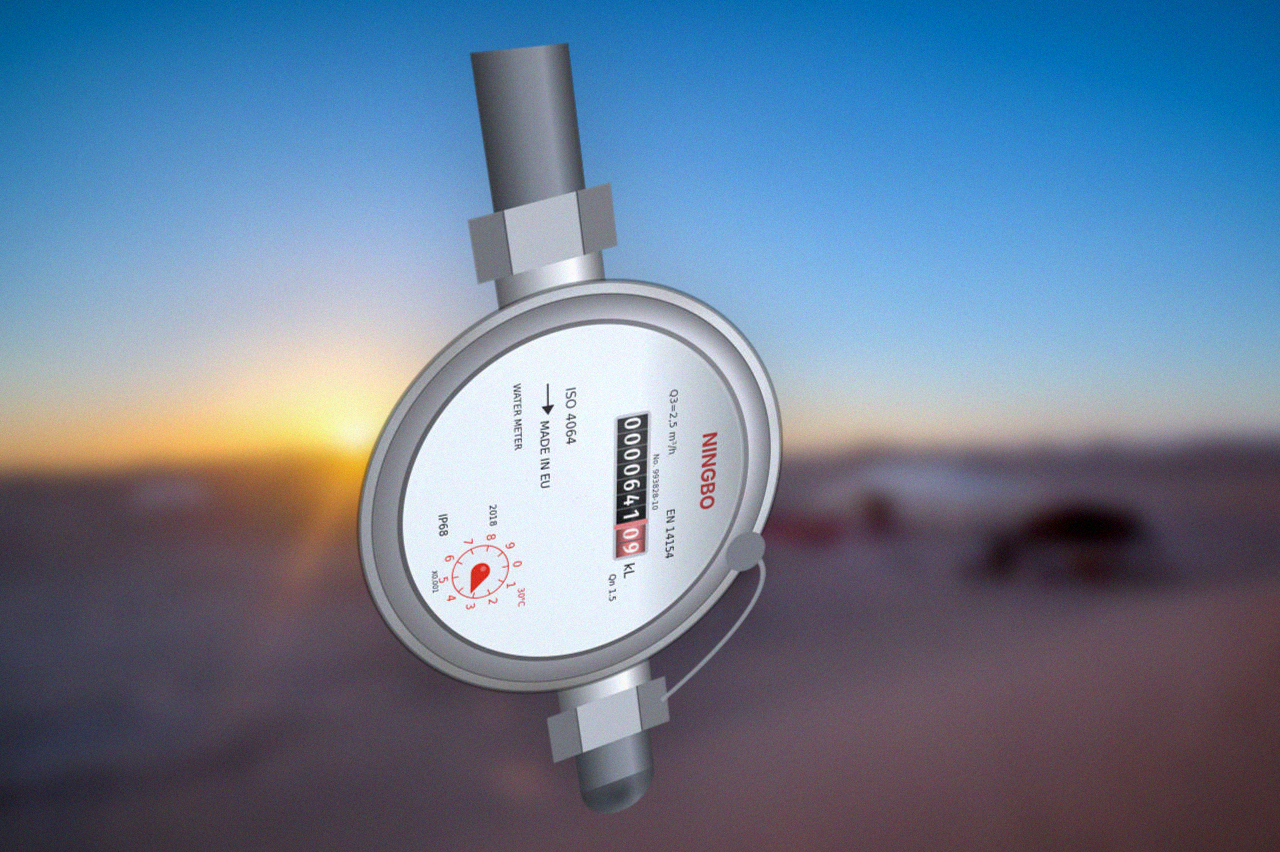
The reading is 641.093 kL
